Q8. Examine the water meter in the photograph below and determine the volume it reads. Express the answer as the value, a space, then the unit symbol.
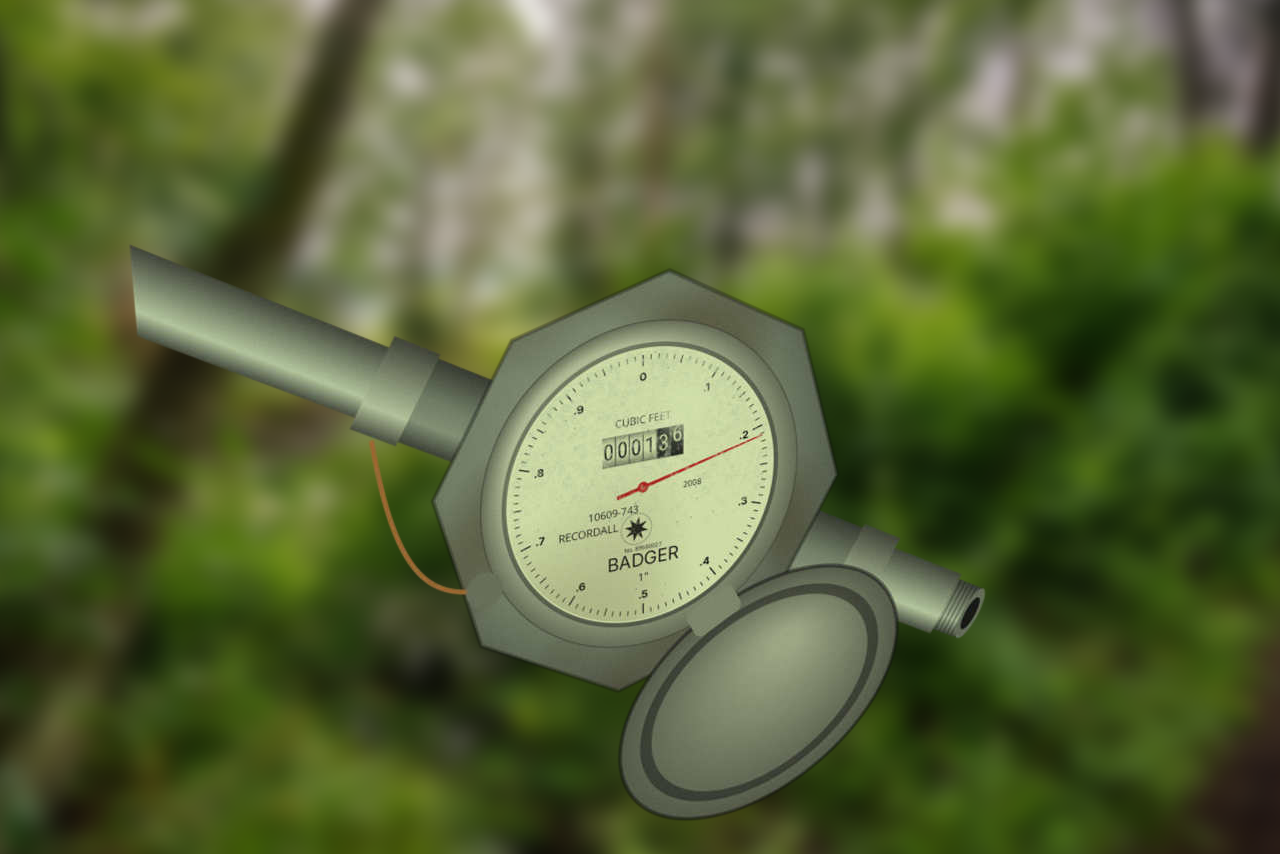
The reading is 136.21 ft³
